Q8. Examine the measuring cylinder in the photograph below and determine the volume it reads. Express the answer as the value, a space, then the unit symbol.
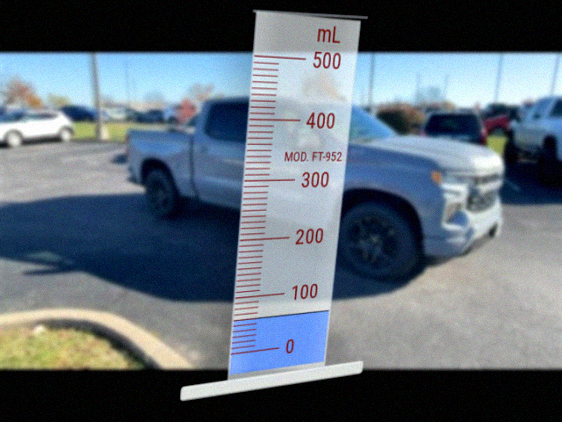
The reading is 60 mL
